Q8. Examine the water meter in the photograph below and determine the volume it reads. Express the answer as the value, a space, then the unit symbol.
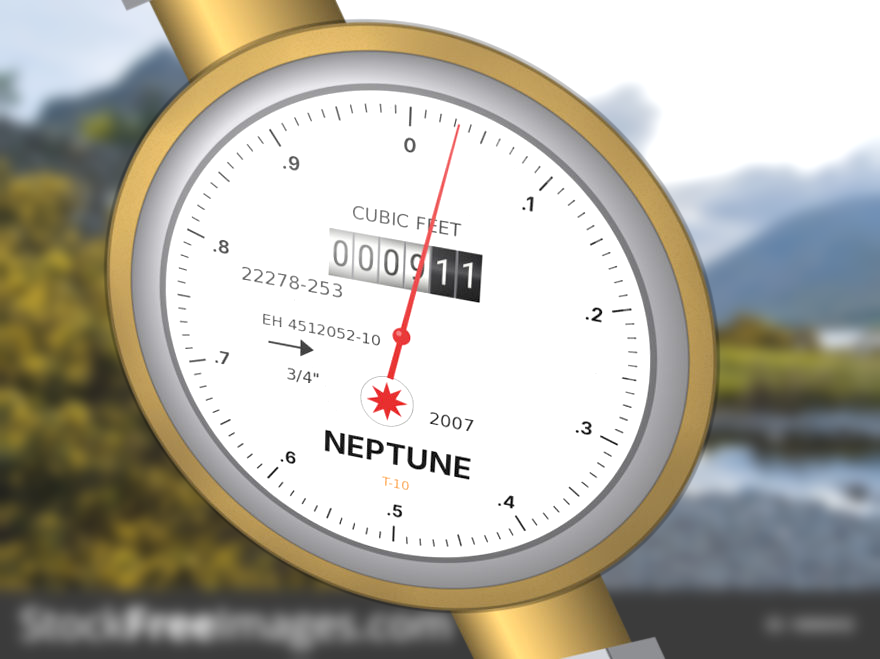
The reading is 911.03 ft³
